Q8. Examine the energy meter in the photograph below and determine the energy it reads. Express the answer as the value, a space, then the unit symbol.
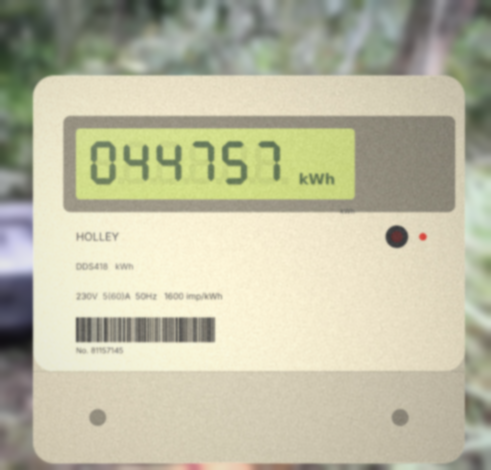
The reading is 44757 kWh
